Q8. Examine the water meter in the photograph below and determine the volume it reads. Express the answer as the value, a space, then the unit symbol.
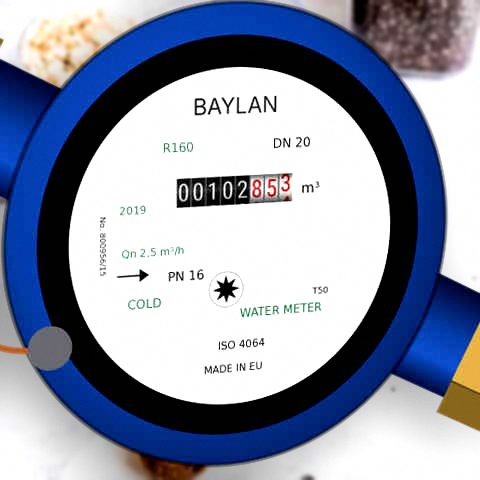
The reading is 102.853 m³
